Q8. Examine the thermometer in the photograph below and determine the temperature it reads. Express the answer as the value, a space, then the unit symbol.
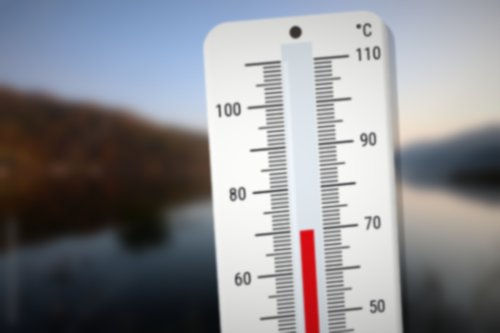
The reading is 70 °C
